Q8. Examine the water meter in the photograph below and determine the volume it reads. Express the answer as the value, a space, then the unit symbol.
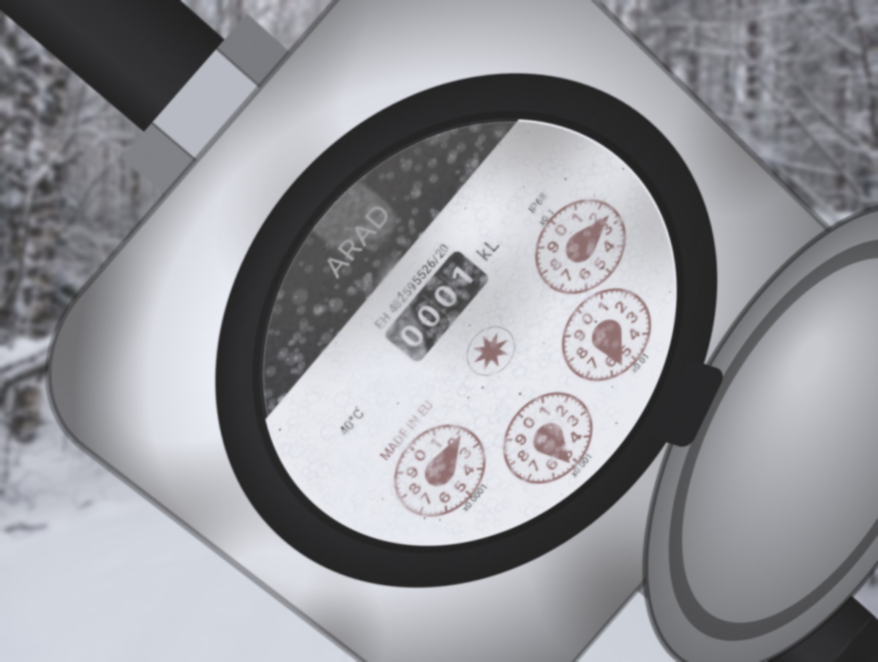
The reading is 1.2552 kL
